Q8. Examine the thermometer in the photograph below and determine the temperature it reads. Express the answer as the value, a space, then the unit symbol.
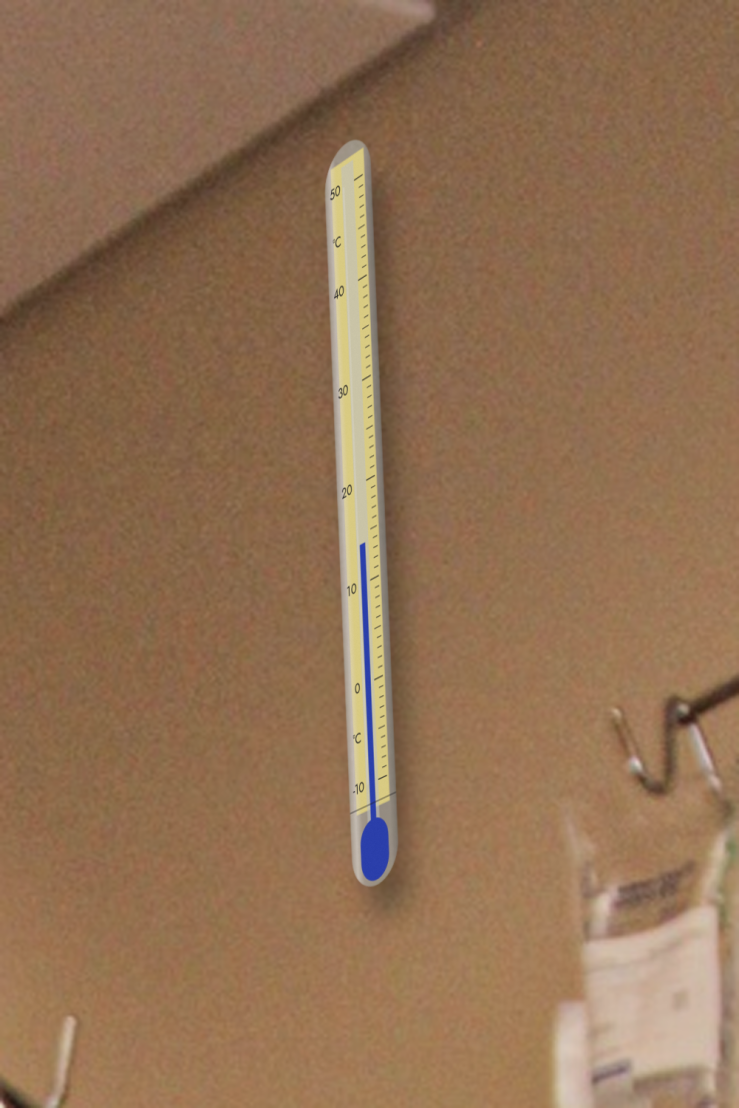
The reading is 14 °C
